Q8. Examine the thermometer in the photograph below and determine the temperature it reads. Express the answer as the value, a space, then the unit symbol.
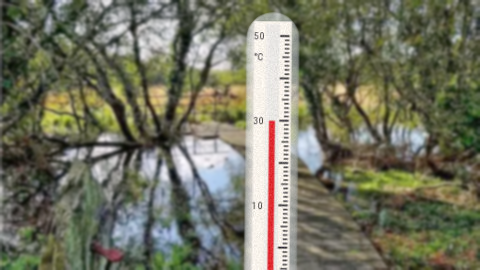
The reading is 30 °C
